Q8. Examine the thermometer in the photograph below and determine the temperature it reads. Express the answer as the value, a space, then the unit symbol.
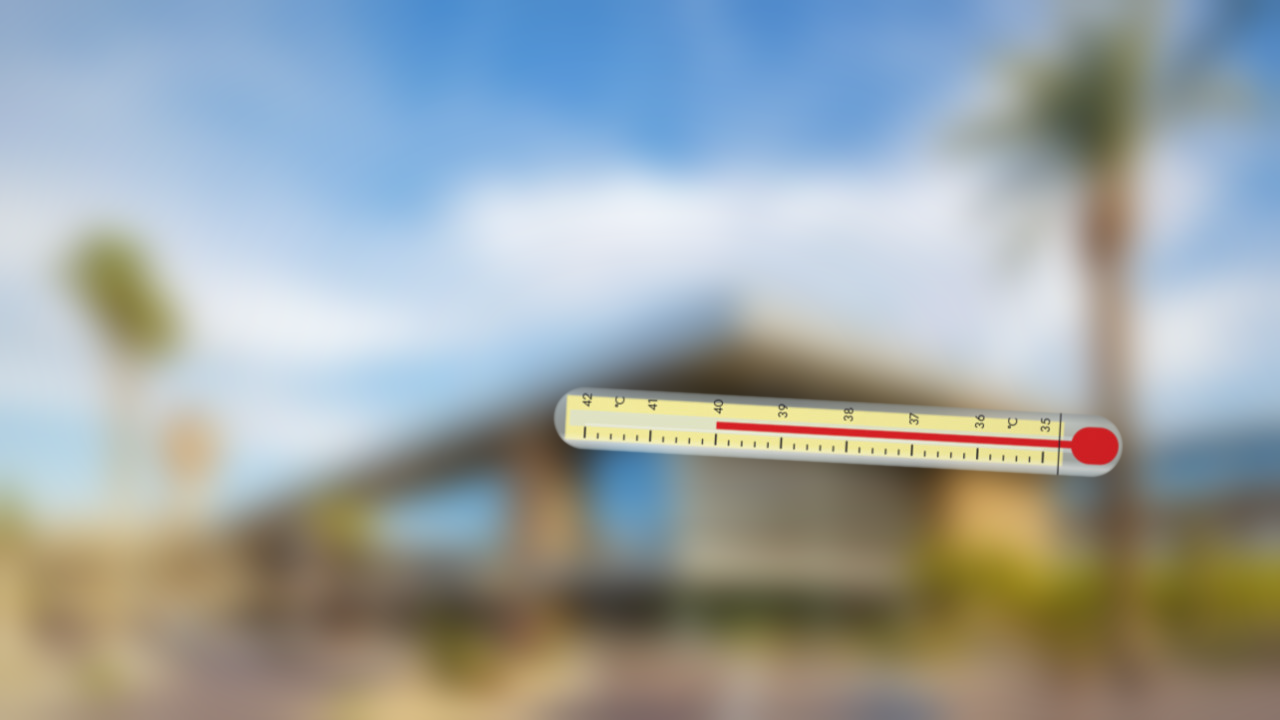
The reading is 40 °C
